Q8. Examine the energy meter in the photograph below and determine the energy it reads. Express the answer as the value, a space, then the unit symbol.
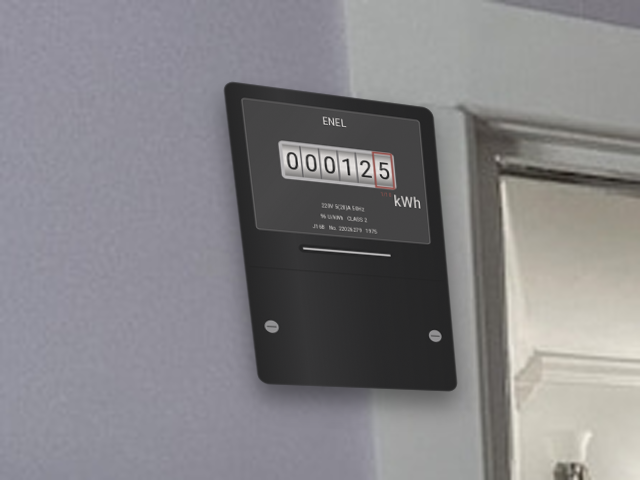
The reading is 12.5 kWh
